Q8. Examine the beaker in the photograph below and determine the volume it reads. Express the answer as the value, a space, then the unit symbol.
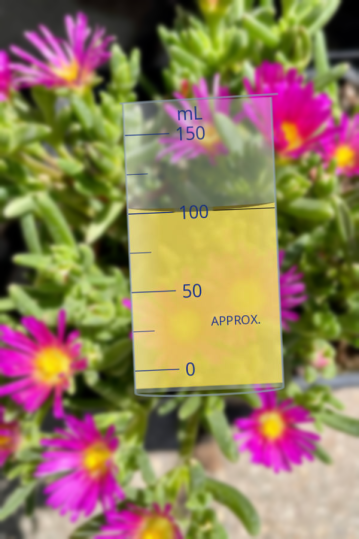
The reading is 100 mL
